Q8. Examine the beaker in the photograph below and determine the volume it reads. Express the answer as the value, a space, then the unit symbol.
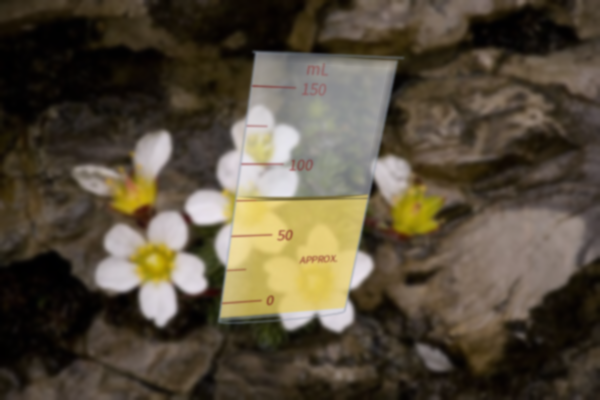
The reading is 75 mL
